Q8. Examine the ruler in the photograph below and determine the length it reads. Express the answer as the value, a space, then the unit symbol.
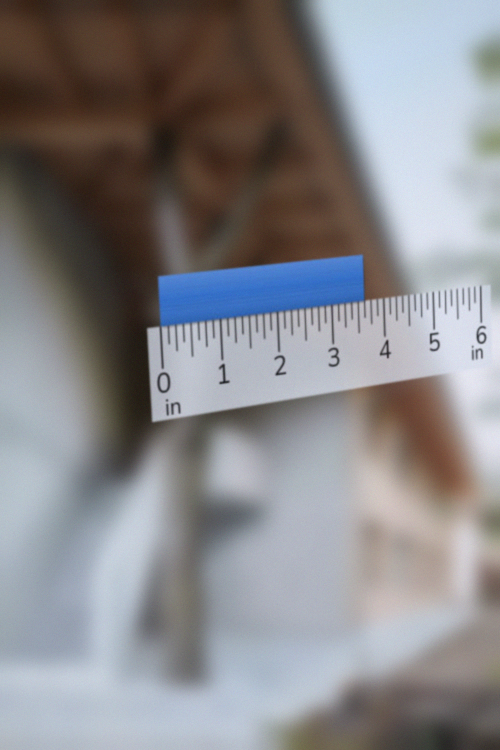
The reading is 3.625 in
